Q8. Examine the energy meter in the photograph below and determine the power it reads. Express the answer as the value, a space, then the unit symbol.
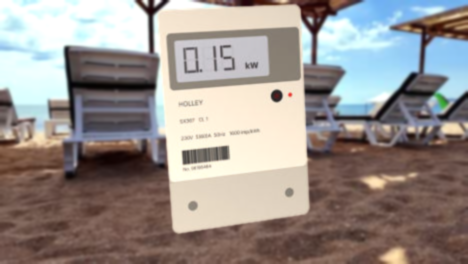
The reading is 0.15 kW
